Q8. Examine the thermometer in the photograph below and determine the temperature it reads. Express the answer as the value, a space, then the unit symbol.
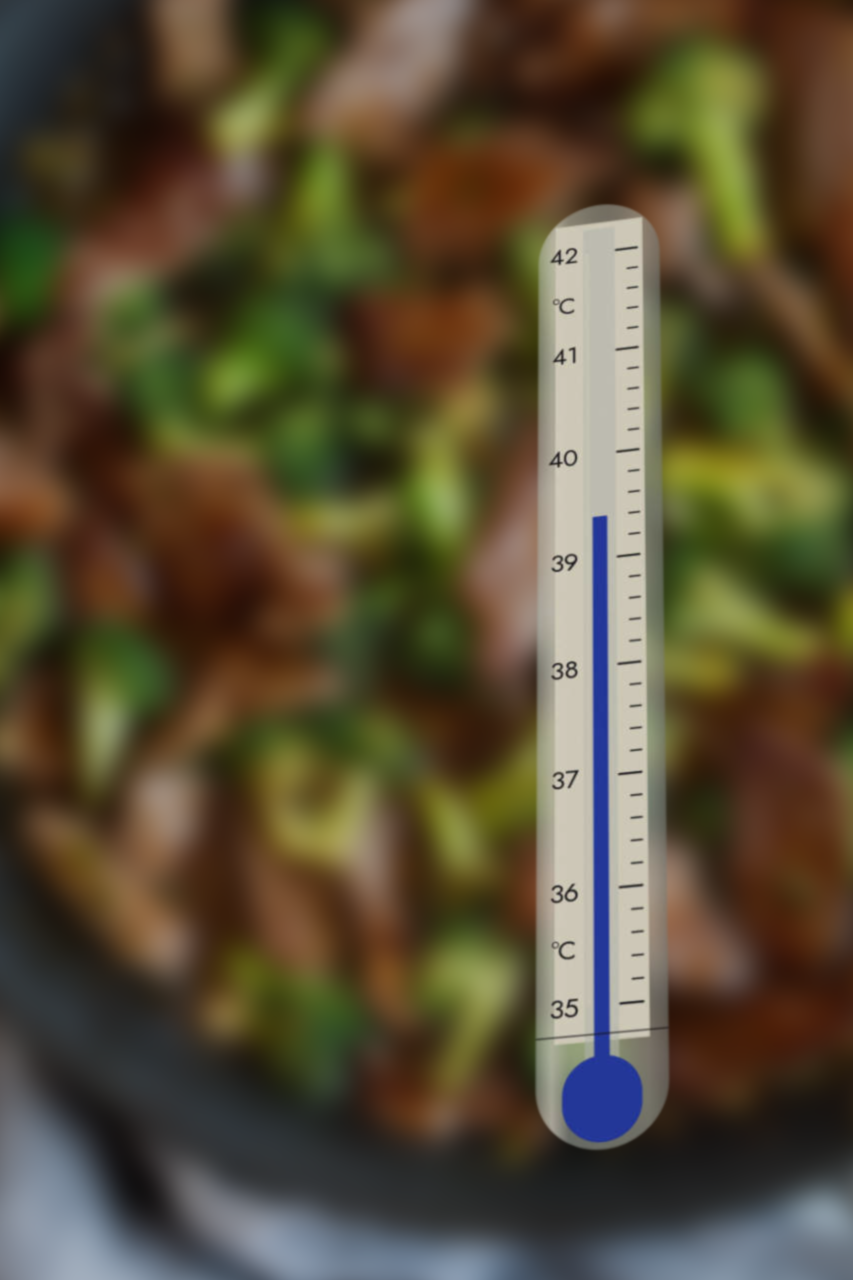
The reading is 39.4 °C
